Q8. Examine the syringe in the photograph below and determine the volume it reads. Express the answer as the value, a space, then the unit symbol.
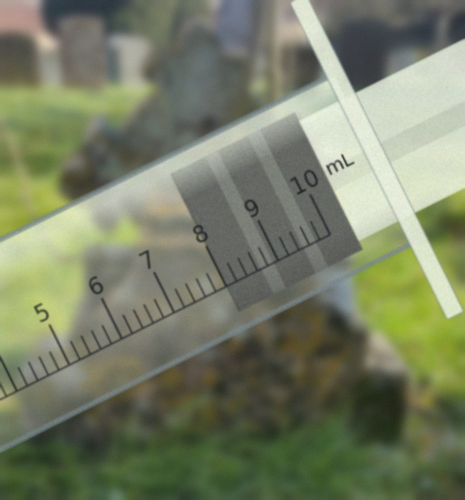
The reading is 8 mL
